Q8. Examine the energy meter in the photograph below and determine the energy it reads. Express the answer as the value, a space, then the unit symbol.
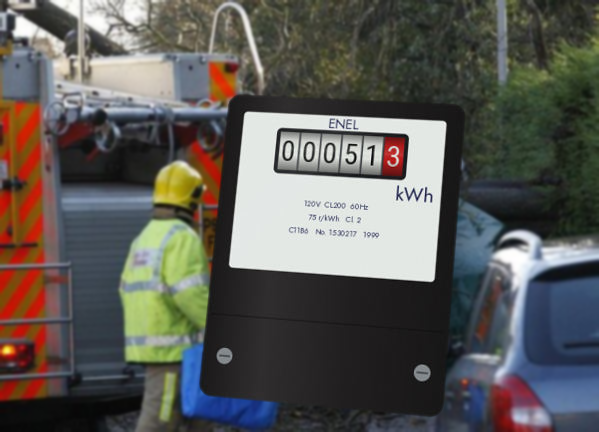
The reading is 51.3 kWh
